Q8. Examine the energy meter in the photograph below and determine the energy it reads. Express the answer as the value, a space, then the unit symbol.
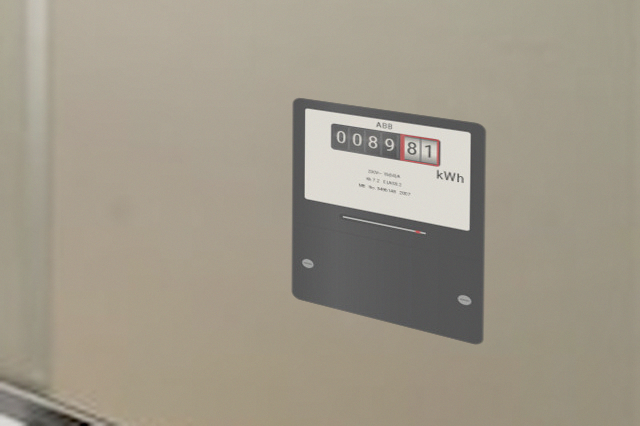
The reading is 89.81 kWh
